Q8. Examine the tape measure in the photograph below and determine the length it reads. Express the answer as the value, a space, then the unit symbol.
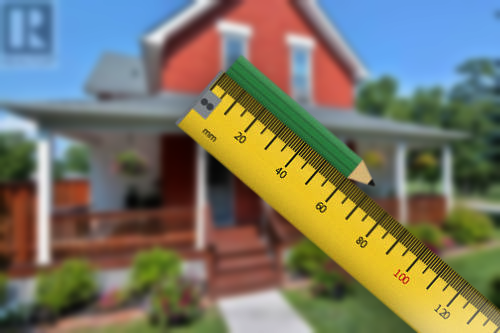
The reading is 70 mm
